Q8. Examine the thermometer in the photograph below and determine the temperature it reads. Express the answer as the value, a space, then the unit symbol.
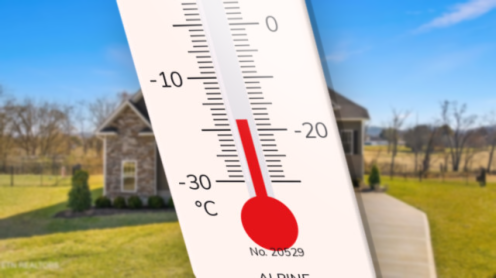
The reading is -18 °C
